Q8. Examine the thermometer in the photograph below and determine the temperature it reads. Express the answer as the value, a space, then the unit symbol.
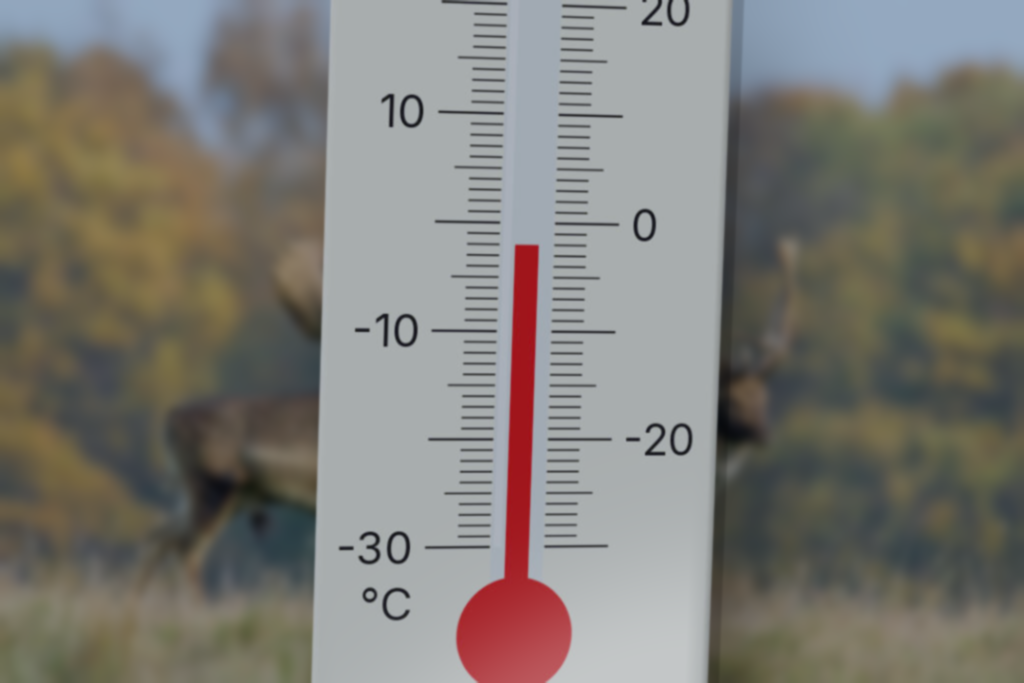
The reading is -2 °C
